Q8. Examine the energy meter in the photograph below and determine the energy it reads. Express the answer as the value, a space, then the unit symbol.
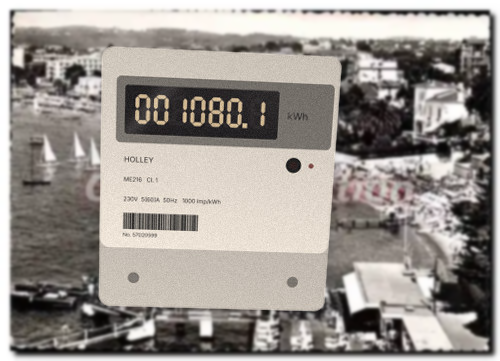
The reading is 1080.1 kWh
